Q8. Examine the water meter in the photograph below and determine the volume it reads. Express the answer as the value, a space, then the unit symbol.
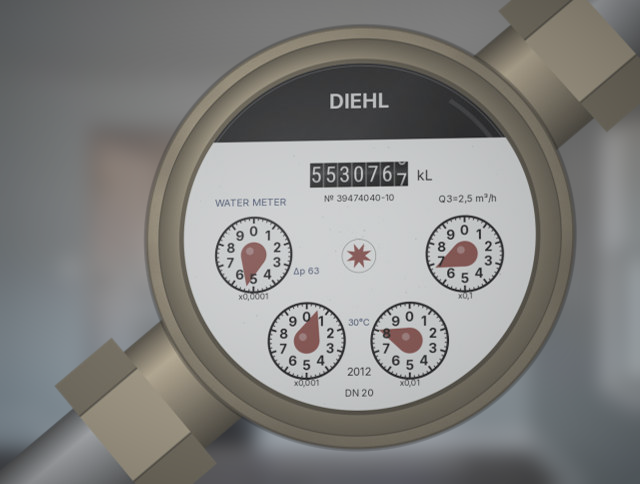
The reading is 5530766.6805 kL
